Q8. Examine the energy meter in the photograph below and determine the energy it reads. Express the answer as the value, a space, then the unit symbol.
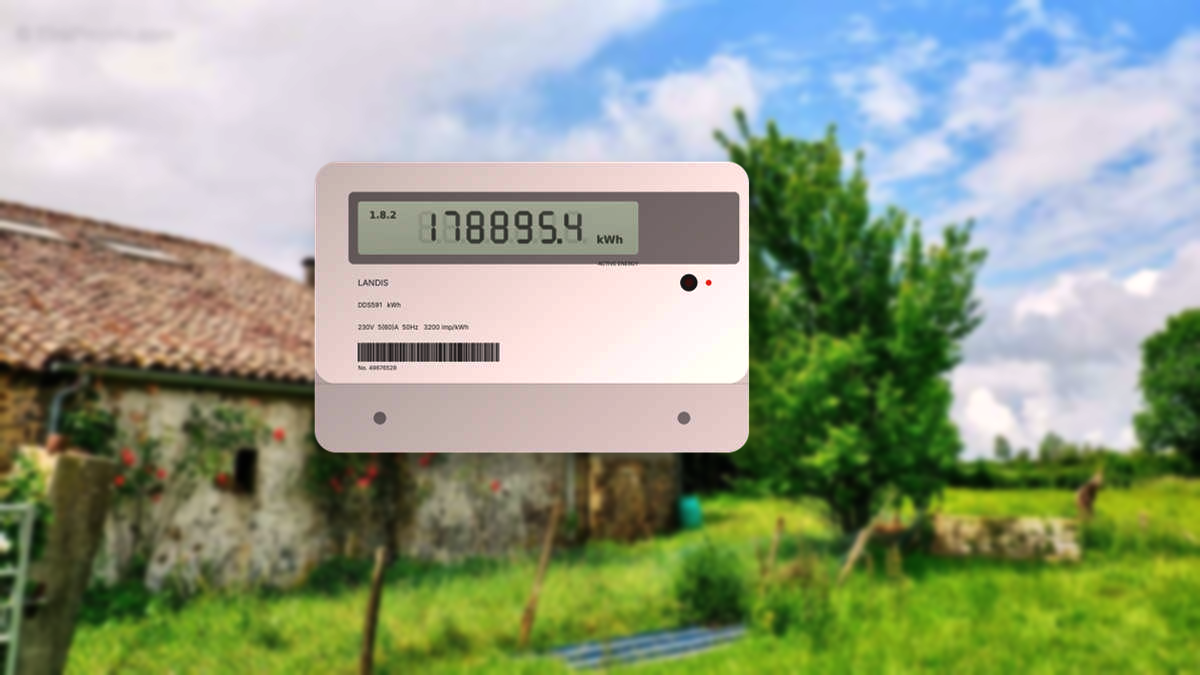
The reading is 178895.4 kWh
